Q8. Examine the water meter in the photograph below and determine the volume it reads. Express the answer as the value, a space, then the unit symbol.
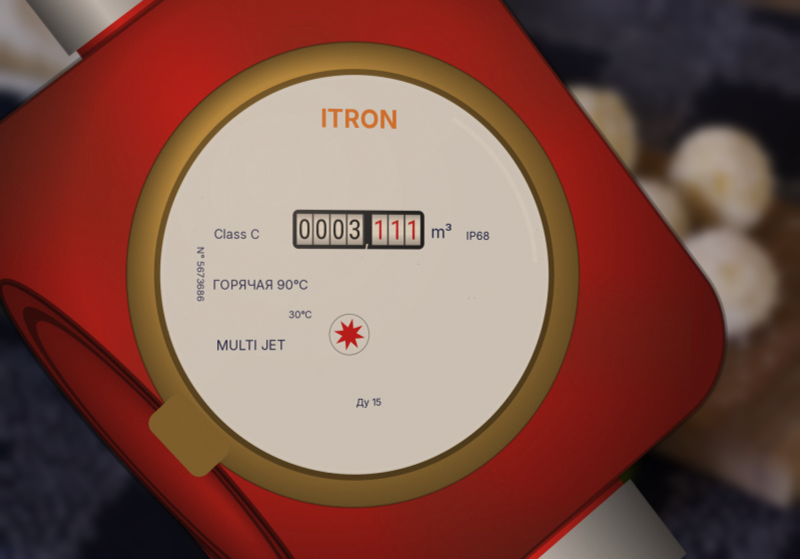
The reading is 3.111 m³
